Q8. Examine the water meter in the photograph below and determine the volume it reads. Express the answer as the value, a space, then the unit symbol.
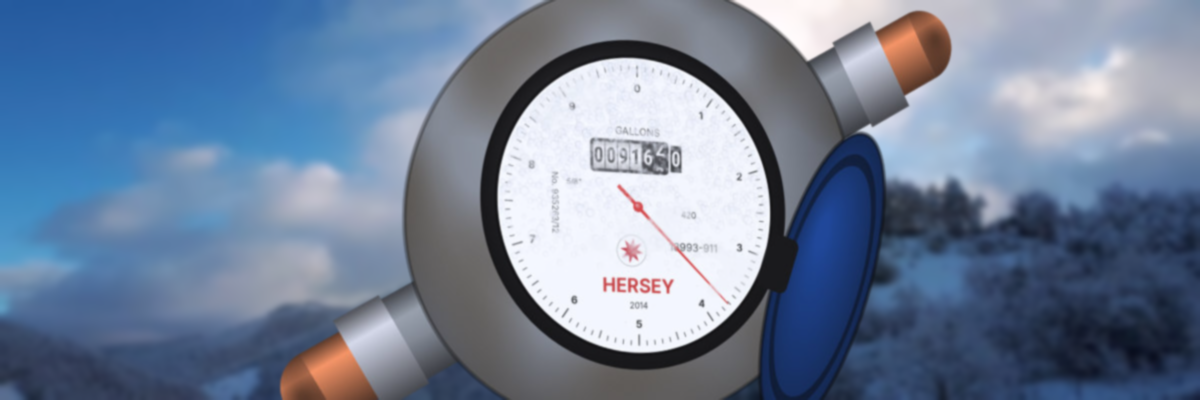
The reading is 91623.7 gal
